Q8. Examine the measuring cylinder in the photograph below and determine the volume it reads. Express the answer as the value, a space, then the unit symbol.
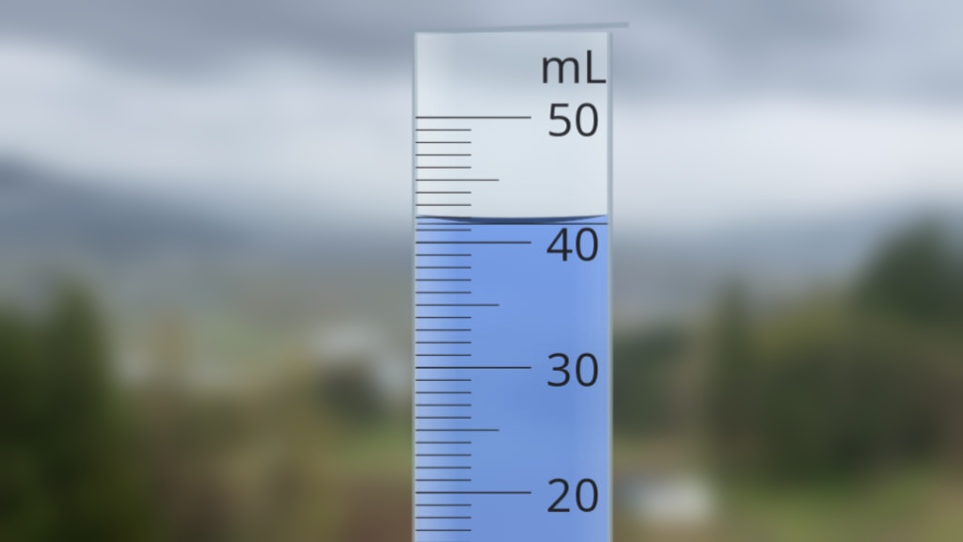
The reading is 41.5 mL
